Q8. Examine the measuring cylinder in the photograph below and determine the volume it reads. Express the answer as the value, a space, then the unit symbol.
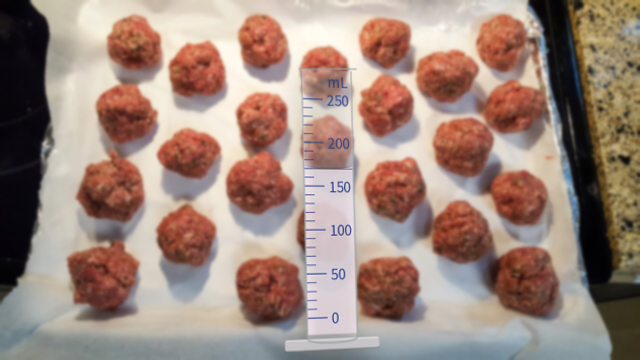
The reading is 170 mL
